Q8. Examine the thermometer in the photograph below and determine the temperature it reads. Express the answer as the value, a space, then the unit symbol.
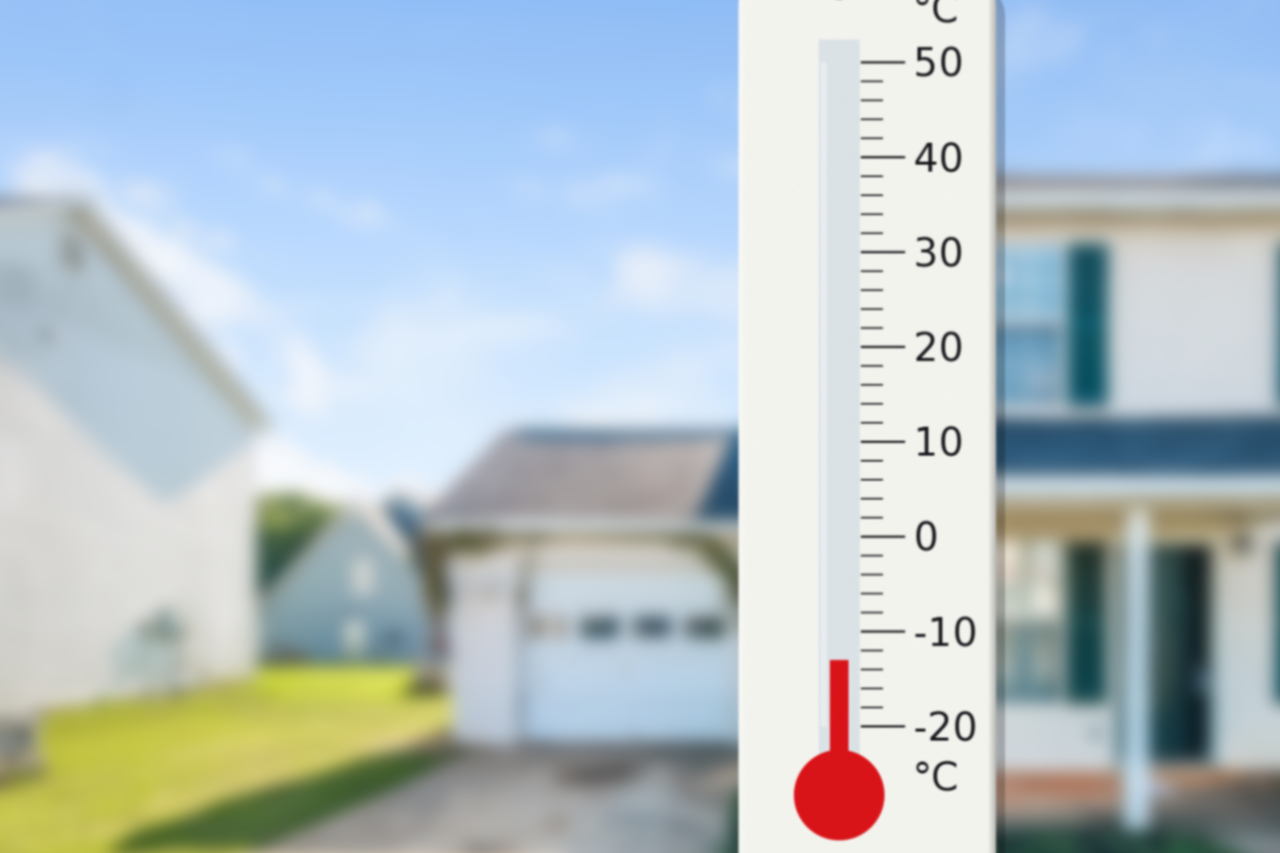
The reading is -13 °C
